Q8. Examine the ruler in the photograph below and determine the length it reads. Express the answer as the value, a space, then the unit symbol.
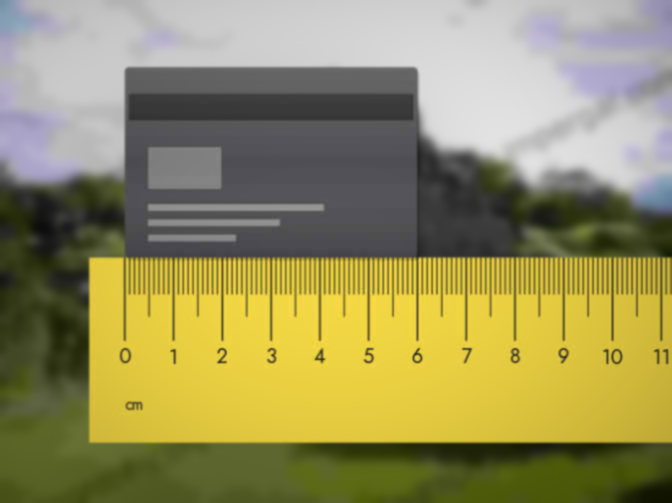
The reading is 6 cm
